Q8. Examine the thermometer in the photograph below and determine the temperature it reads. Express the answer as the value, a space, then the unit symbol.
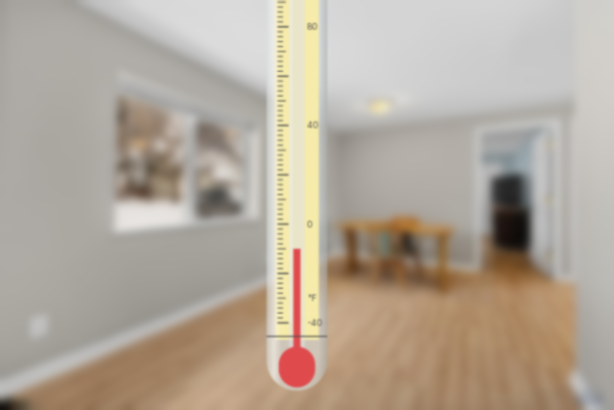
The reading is -10 °F
